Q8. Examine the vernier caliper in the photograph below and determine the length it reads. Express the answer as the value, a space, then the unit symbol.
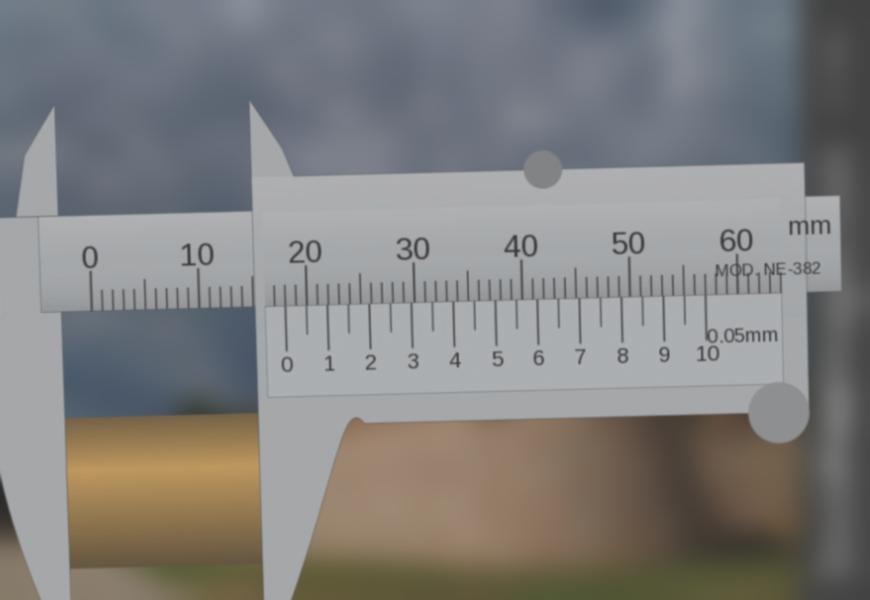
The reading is 18.0 mm
